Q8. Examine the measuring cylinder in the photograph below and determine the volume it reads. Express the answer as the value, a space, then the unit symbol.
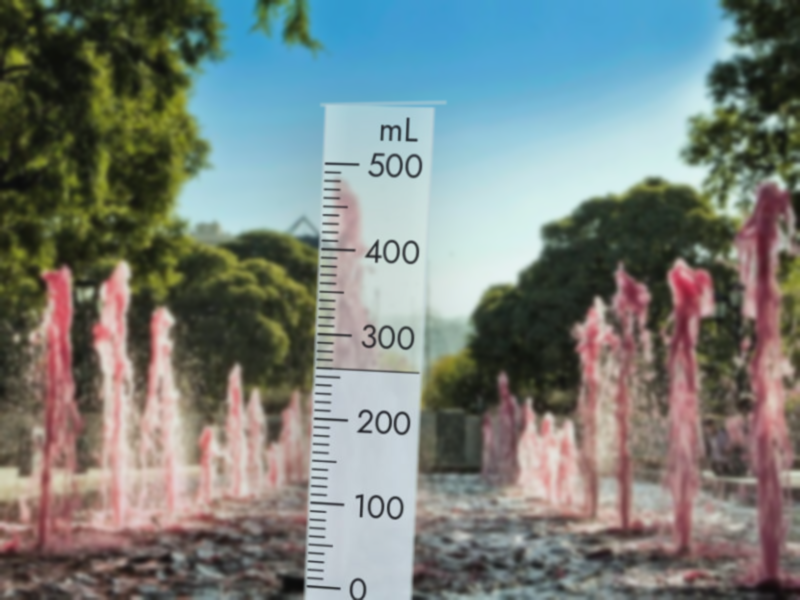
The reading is 260 mL
